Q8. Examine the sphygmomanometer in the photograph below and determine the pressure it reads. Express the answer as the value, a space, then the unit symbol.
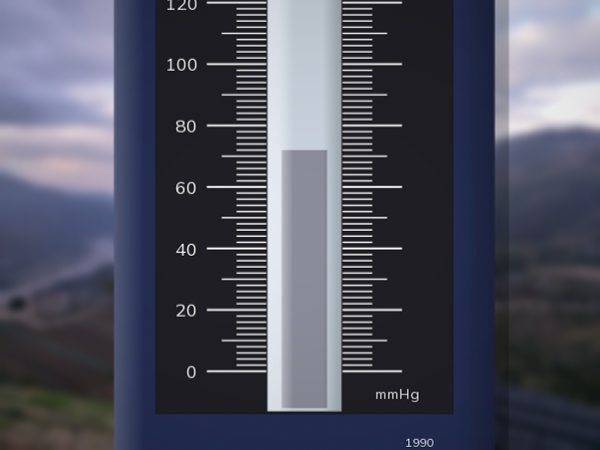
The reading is 72 mmHg
